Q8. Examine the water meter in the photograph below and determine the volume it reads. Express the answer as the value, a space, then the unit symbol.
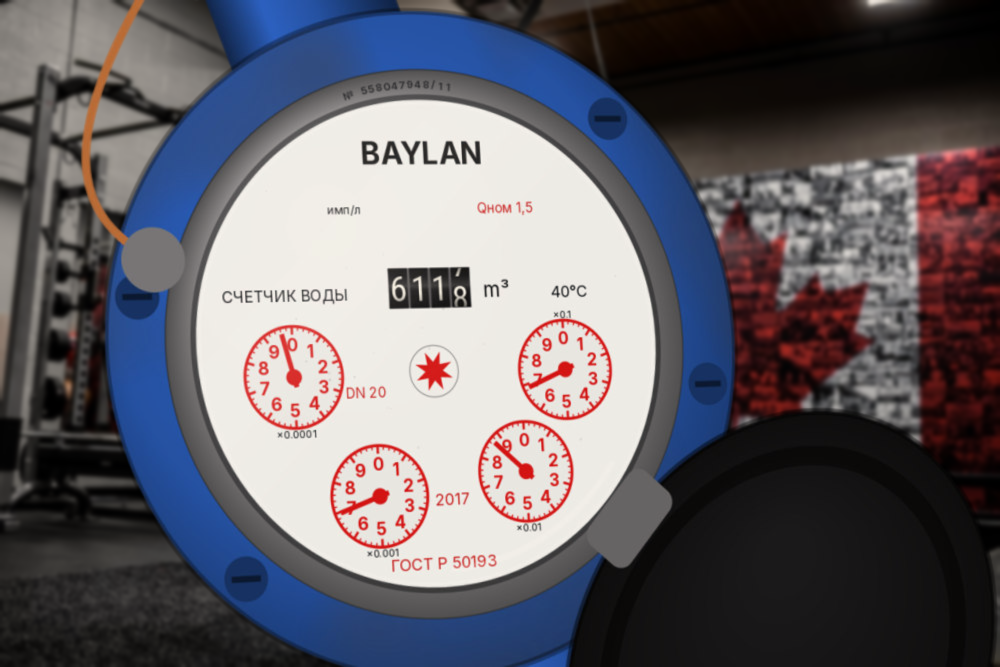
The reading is 6117.6869 m³
